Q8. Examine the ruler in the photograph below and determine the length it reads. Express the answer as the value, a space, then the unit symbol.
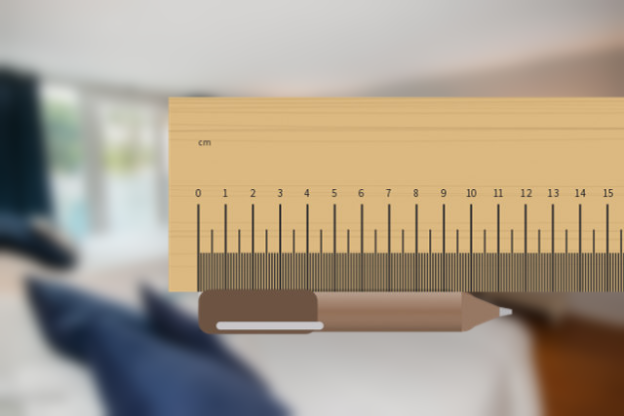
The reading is 11.5 cm
